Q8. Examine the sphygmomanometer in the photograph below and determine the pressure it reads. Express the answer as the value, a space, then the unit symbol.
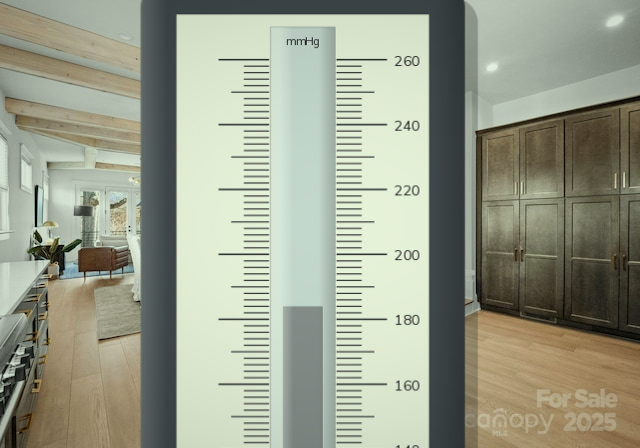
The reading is 184 mmHg
